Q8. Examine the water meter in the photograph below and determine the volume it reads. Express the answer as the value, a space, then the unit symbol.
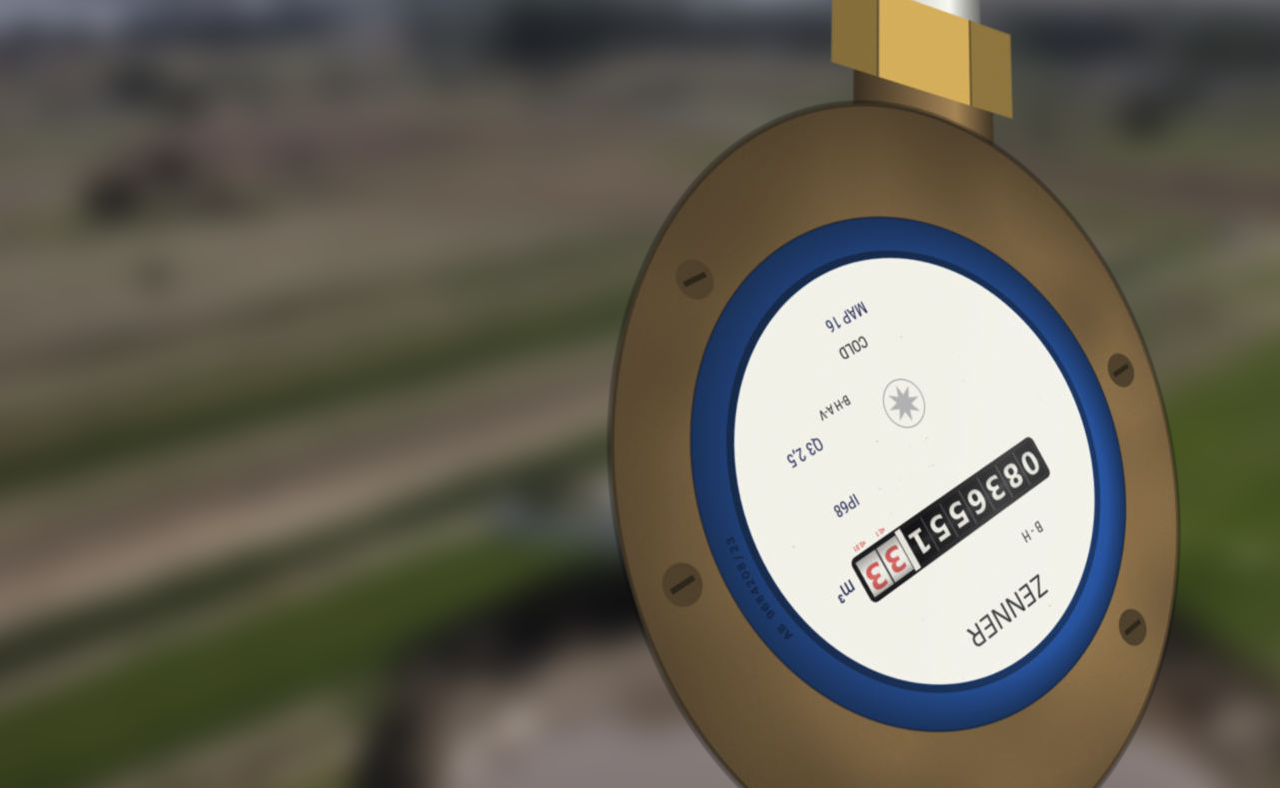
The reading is 836551.33 m³
